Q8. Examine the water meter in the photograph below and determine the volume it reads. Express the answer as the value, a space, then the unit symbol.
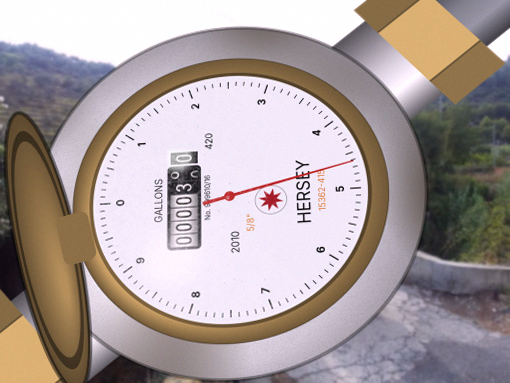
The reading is 384.6 gal
